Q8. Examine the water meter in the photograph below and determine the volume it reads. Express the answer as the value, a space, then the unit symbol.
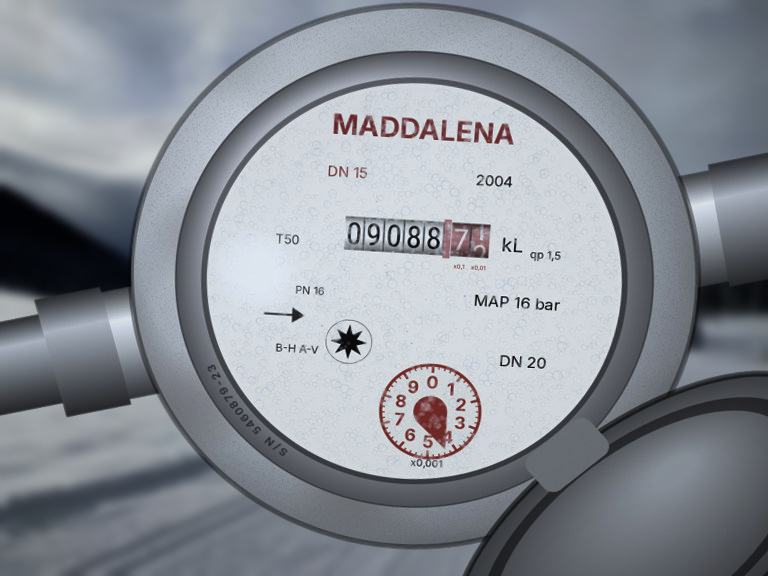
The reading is 9088.714 kL
